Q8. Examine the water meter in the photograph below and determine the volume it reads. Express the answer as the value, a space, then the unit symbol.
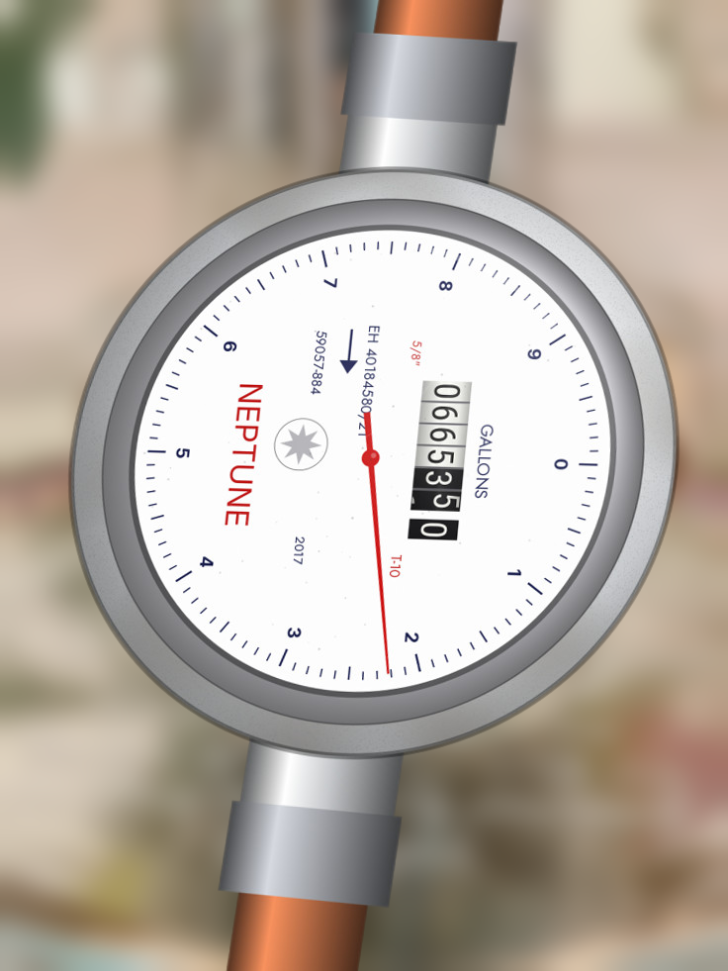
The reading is 665352.2 gal
